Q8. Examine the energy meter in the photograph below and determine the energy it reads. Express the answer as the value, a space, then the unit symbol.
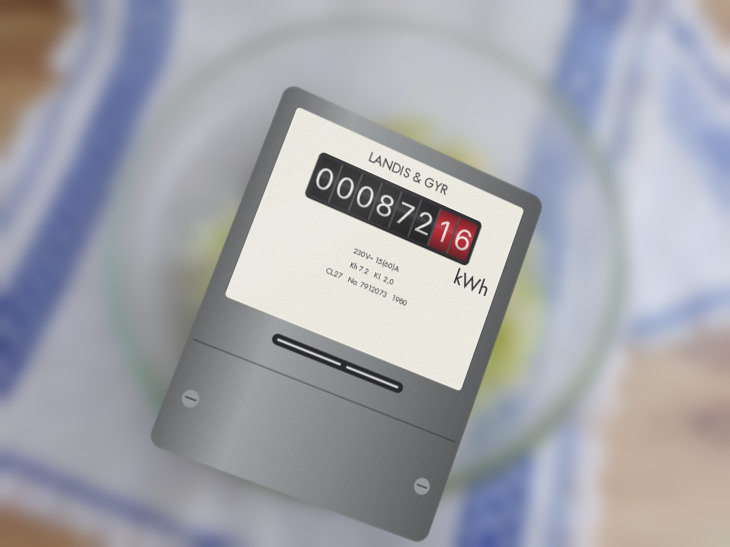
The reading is 872.16 kWh
